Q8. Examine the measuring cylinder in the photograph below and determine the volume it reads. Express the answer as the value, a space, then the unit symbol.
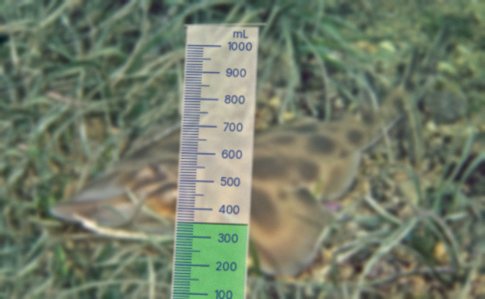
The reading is 350 mL
